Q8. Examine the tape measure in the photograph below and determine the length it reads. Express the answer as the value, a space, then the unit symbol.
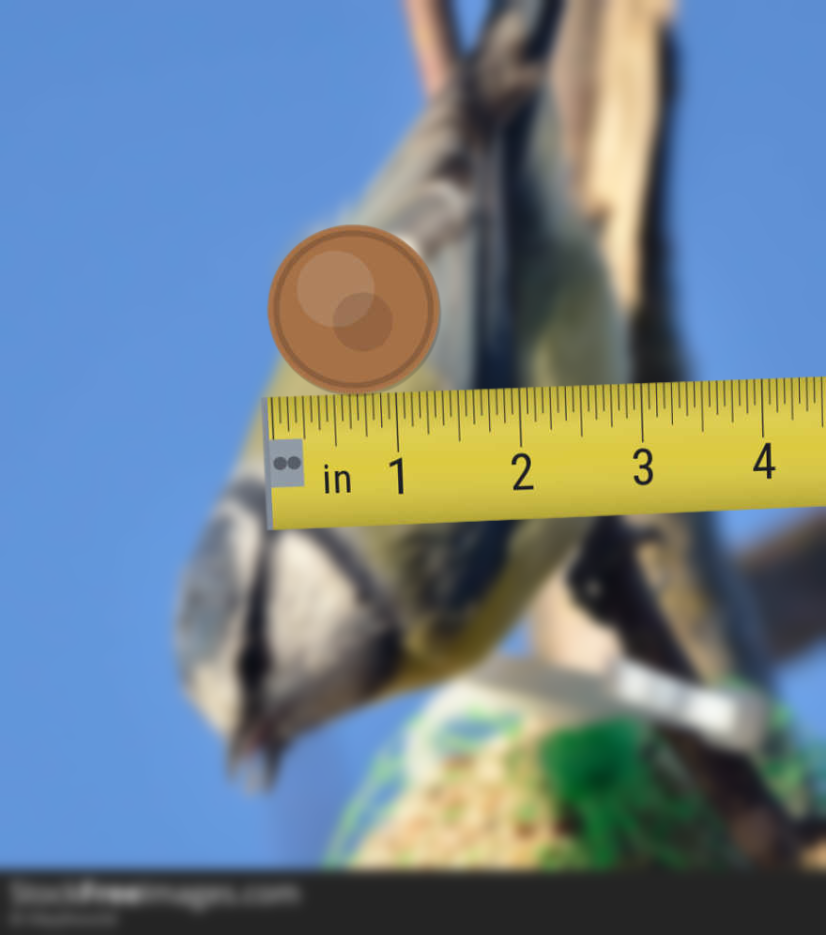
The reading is 1.375 in
